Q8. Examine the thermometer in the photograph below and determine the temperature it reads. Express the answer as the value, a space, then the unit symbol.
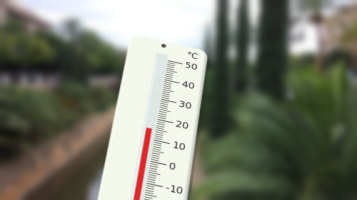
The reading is 15 °C
